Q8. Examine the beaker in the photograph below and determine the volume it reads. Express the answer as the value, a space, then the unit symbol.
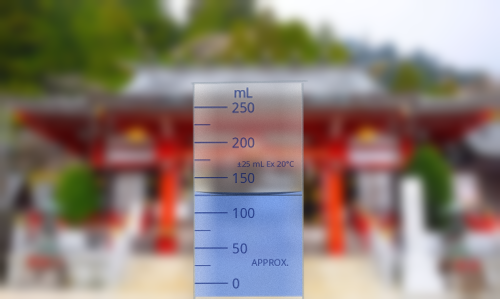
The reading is 125 mL
